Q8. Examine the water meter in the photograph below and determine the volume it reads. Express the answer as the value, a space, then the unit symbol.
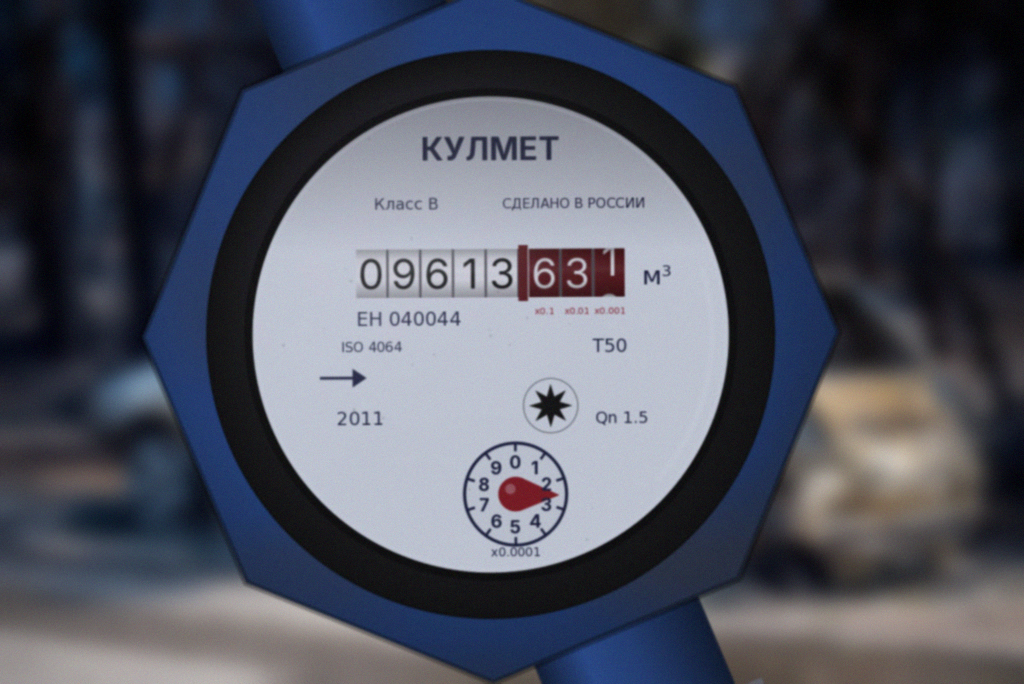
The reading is 9613.6312 m³
